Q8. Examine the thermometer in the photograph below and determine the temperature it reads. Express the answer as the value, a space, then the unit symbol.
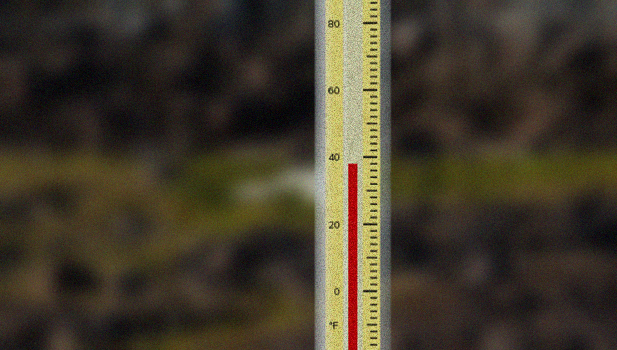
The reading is 38 °F
